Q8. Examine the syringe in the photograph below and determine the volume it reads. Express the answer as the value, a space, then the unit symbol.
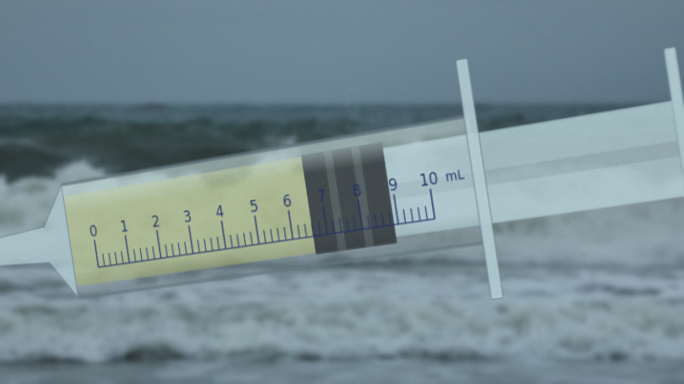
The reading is 6.6 mL
